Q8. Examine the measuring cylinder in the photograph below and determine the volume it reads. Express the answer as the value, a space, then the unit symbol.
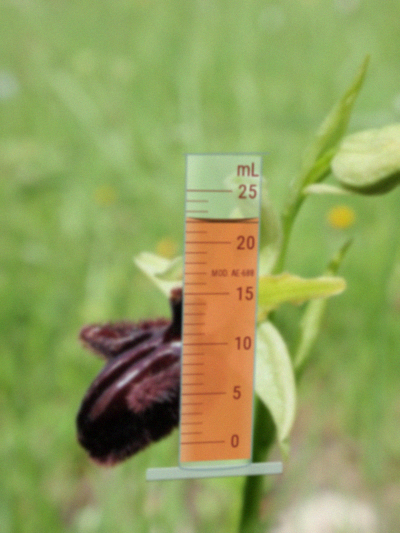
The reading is 22 mL
